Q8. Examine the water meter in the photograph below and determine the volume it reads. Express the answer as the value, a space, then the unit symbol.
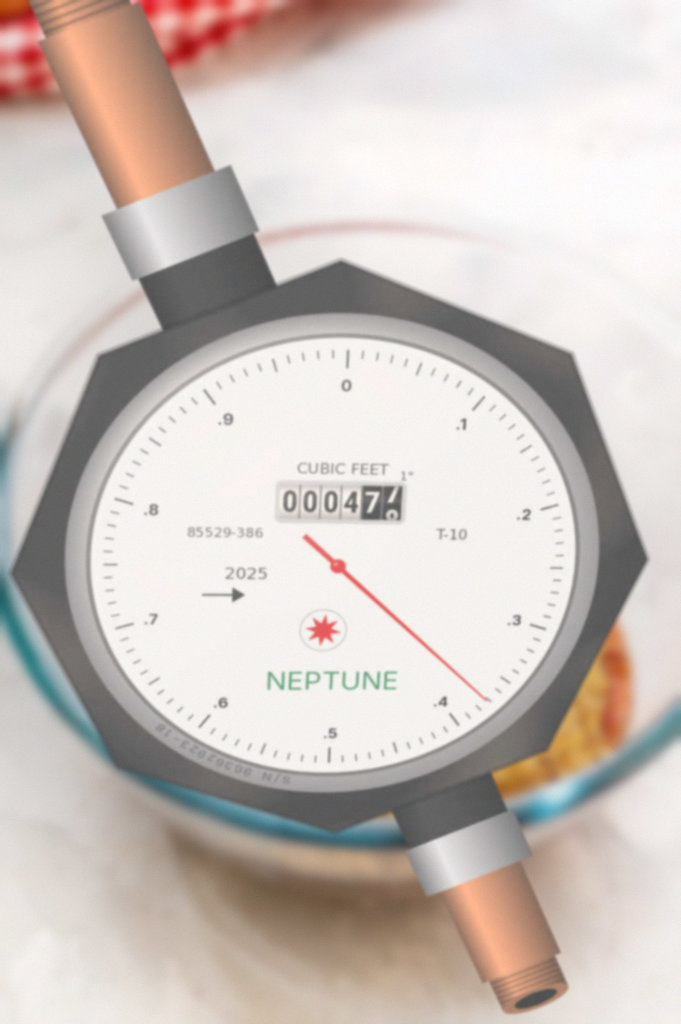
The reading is 477.37 ft³
